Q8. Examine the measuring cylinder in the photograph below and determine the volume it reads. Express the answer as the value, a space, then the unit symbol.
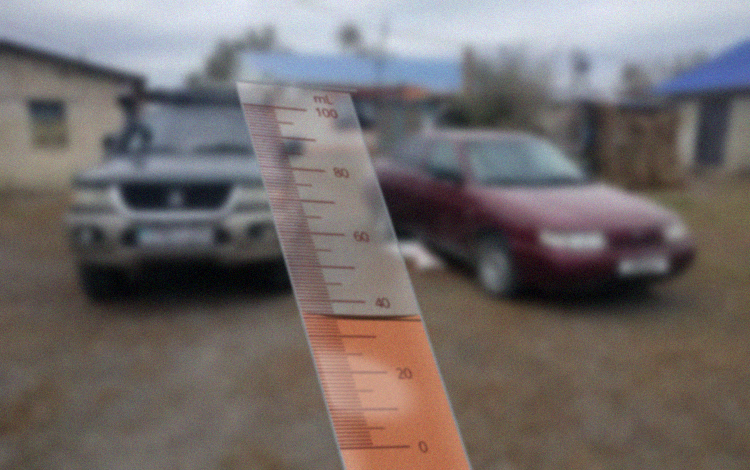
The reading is 35 mL
